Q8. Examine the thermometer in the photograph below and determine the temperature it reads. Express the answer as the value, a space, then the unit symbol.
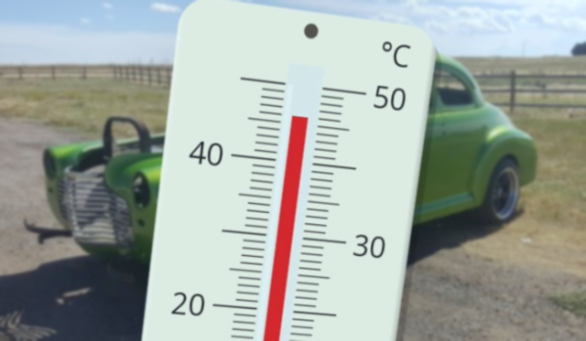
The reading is 46 °C
